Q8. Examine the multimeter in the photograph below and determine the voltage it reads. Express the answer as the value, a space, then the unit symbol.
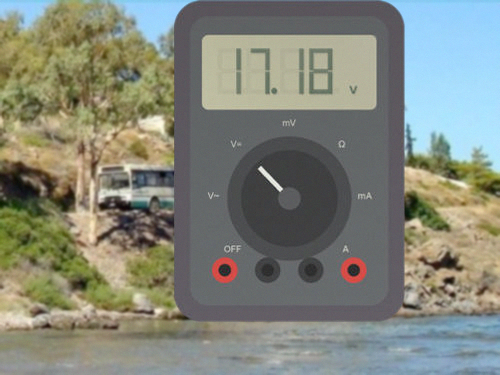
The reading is 17.18 V
